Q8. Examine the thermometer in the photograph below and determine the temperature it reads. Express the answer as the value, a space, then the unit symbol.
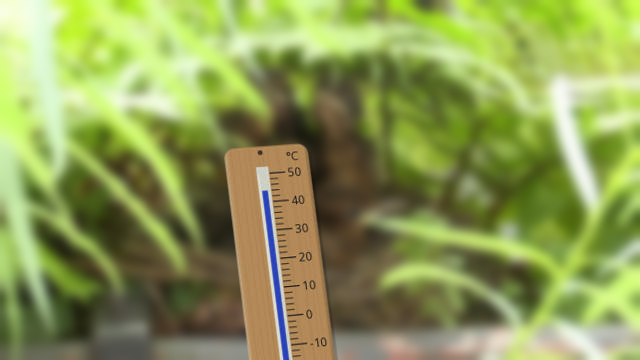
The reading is 44 °C
